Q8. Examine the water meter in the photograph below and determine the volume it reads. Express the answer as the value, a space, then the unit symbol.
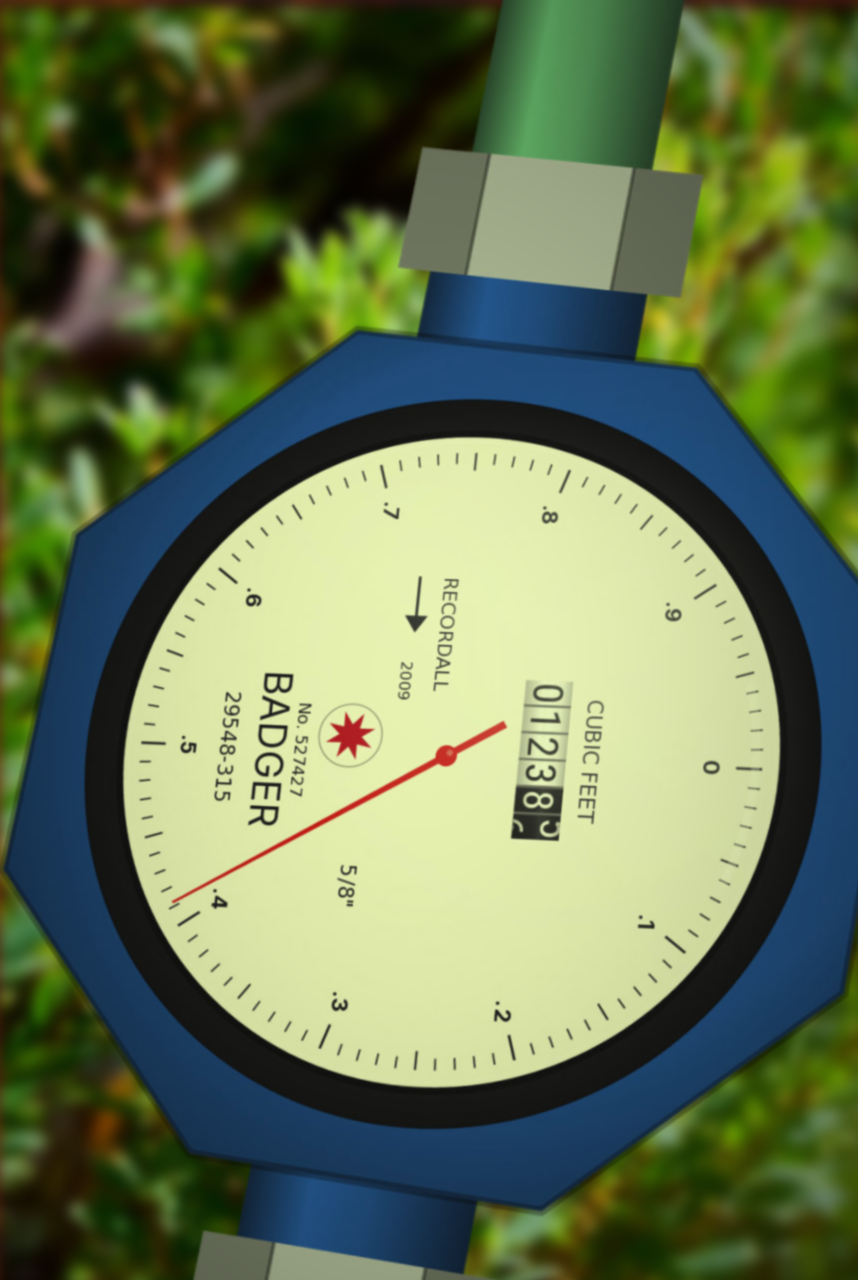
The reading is 12385.41 ft³
